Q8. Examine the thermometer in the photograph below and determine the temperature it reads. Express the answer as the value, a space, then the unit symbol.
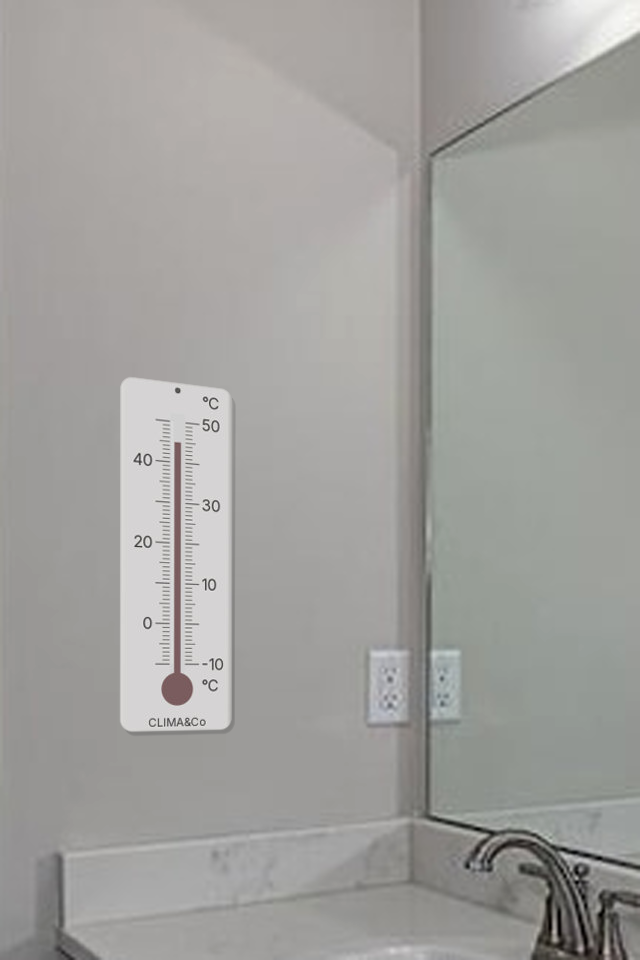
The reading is 45 °C
